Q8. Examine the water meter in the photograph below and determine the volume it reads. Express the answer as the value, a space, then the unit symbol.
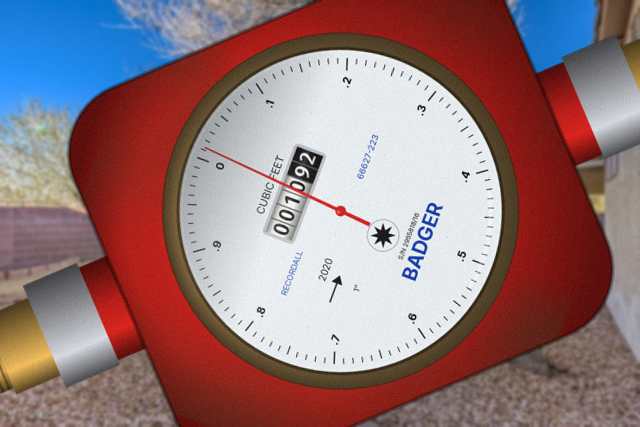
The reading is 1092.01 ft³
